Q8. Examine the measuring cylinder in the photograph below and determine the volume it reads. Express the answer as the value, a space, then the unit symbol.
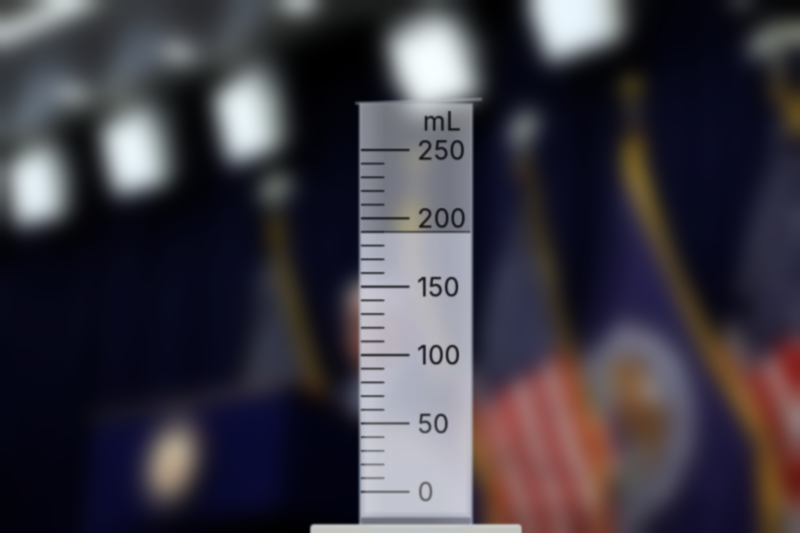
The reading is 190 mL
